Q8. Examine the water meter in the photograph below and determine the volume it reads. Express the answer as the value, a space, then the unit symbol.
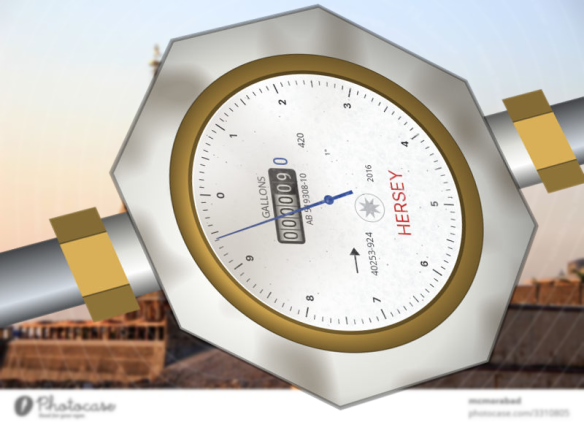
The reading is 89.4 gal
